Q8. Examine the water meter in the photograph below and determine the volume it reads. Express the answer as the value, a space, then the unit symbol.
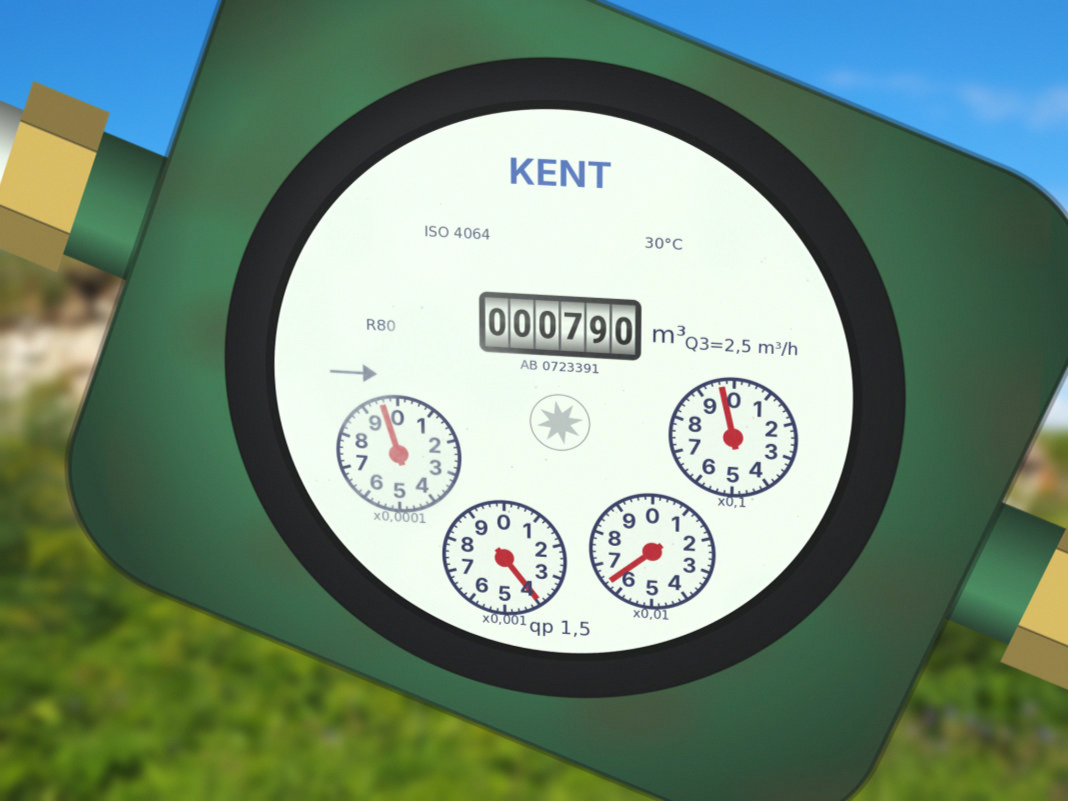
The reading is 789.9639 m³
